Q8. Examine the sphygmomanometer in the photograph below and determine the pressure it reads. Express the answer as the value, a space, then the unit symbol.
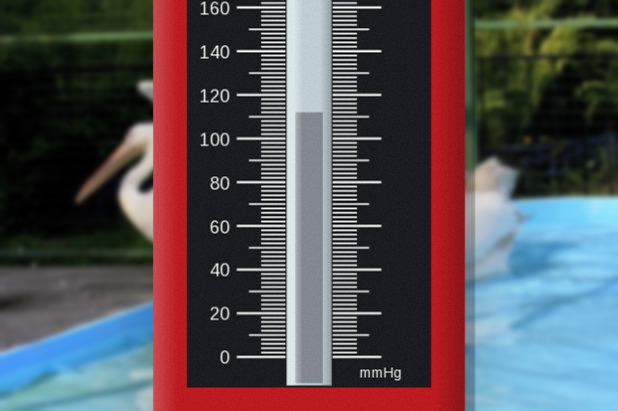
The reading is 112 mmHg
